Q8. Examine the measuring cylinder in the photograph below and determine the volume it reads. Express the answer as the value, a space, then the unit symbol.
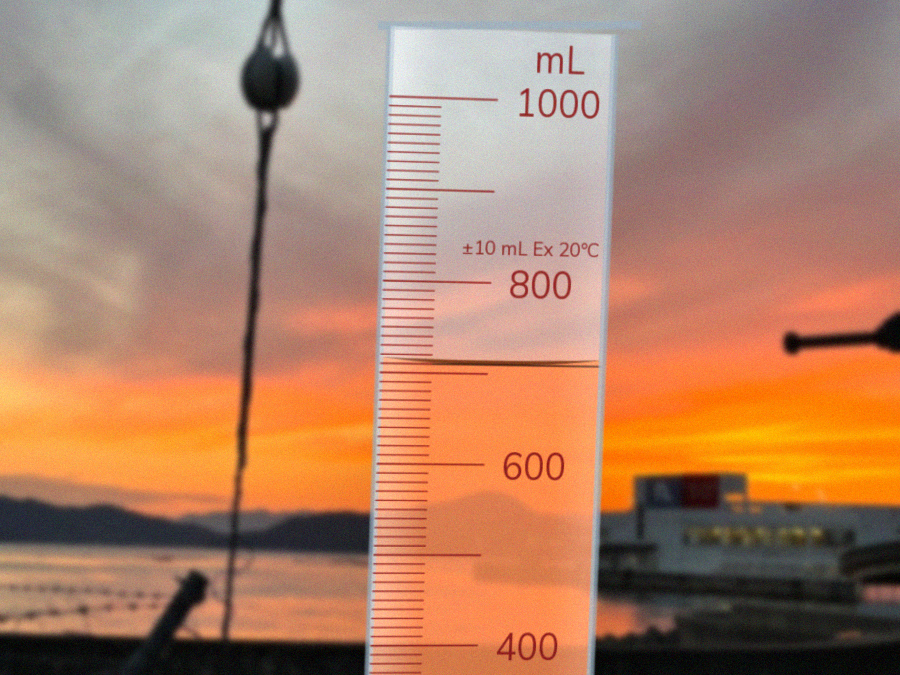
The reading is 710 mL
